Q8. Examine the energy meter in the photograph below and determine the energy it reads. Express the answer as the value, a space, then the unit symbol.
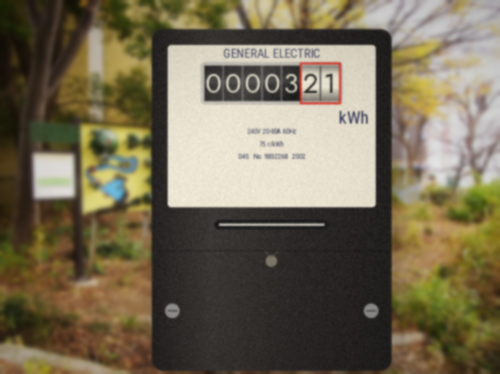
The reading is 3.21 kWh
